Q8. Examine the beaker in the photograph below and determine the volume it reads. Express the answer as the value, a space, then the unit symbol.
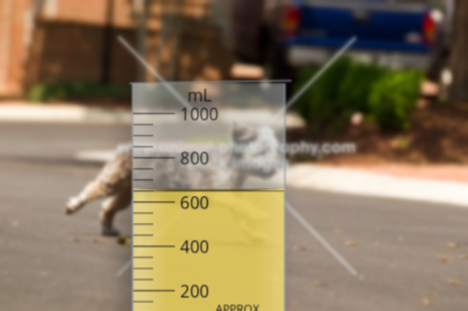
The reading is 650 mL
